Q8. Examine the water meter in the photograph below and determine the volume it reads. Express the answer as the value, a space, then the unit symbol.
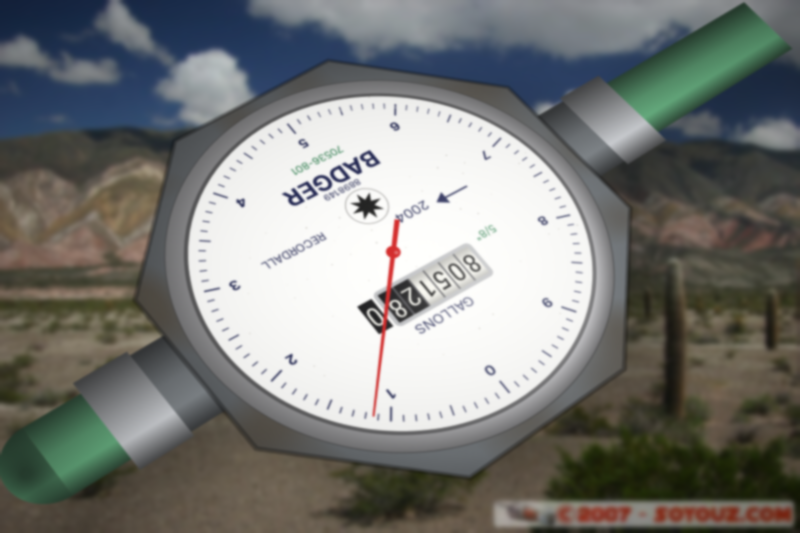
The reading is 8051281.1 gal
